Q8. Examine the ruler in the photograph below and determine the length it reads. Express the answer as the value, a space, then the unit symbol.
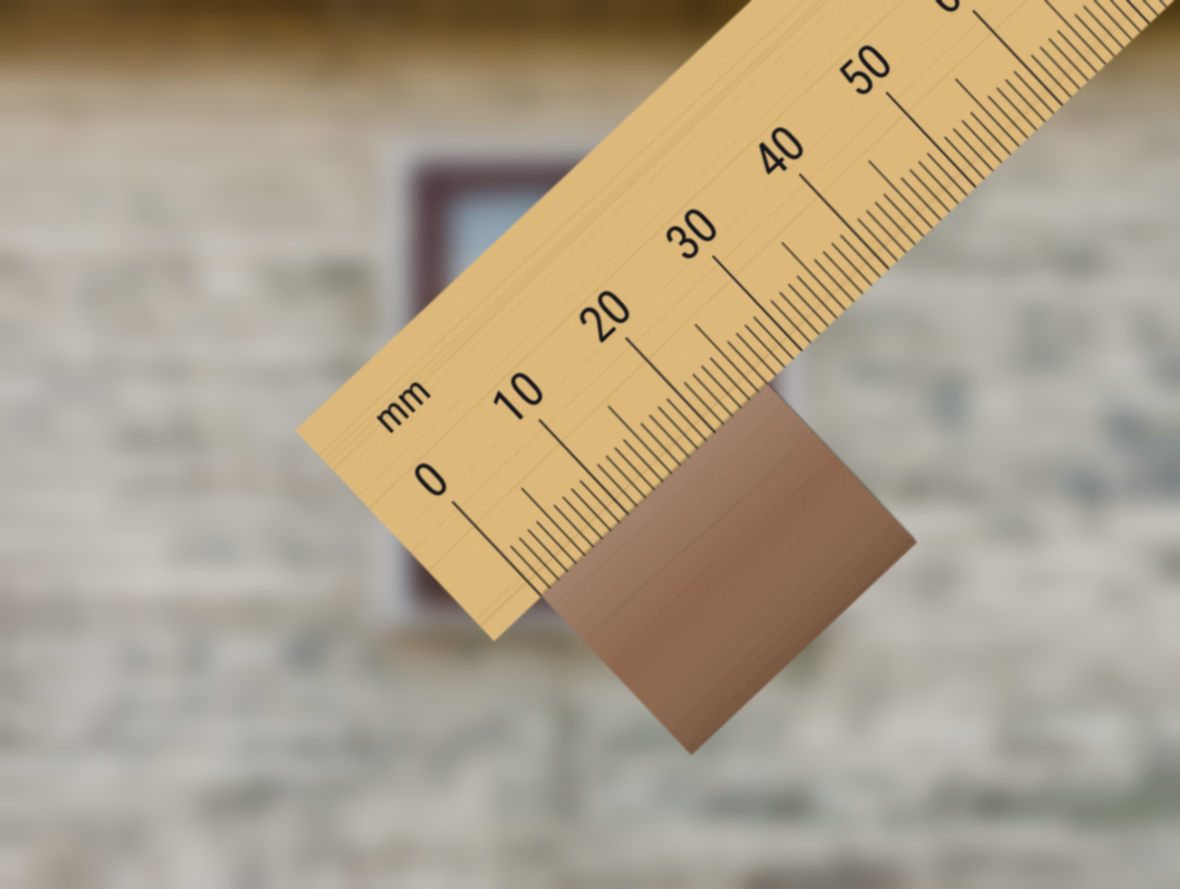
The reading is 26 mm
